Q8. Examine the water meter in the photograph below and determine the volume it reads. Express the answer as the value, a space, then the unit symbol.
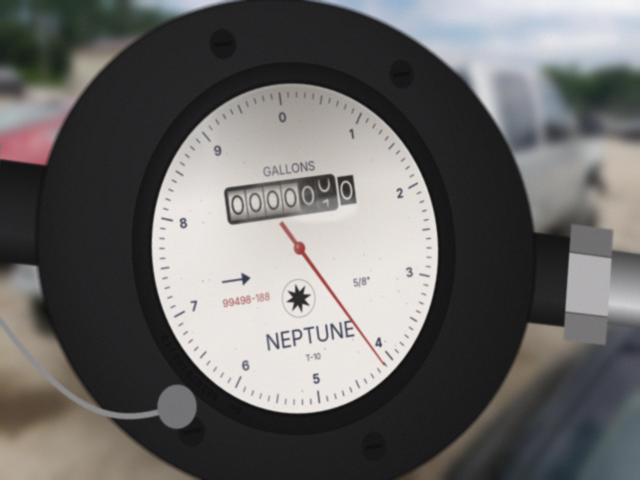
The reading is 4.1 gal
